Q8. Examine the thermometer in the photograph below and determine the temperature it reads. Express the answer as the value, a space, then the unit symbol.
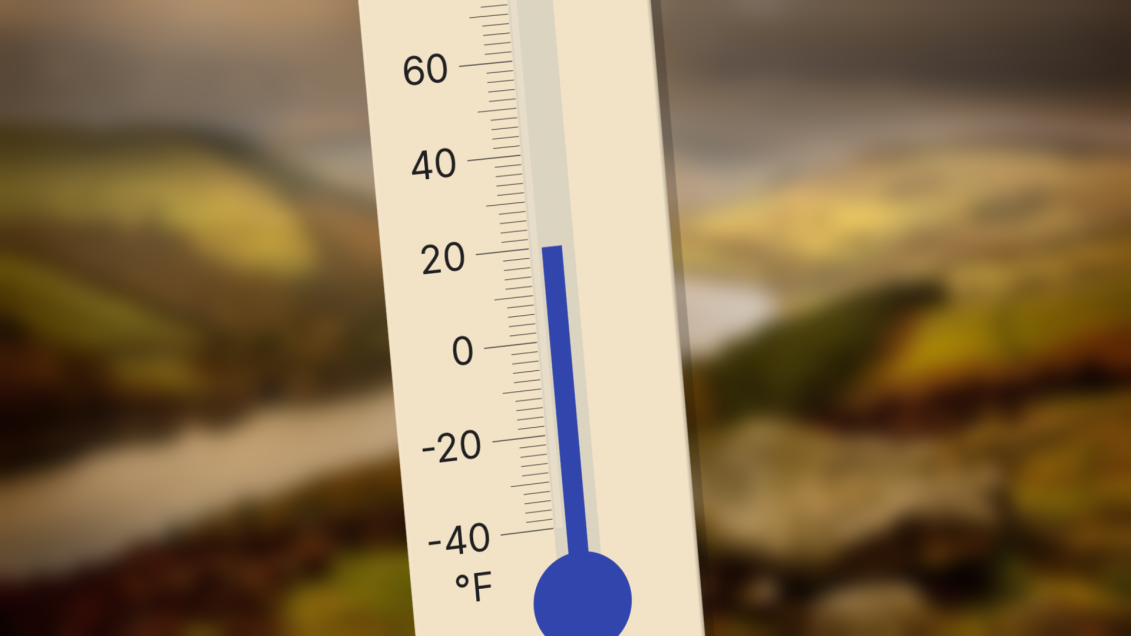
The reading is 20 °F
